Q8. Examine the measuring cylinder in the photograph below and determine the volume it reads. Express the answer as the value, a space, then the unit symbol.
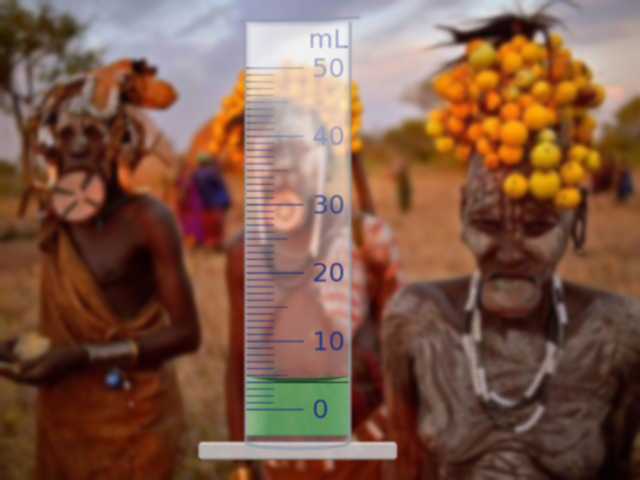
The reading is 4 mL
